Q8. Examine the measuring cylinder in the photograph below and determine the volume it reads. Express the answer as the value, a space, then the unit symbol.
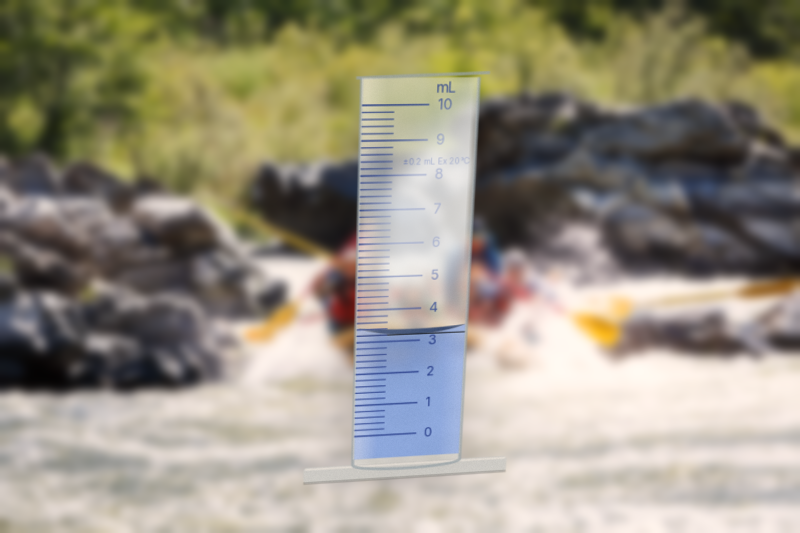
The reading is 3.2 mL
